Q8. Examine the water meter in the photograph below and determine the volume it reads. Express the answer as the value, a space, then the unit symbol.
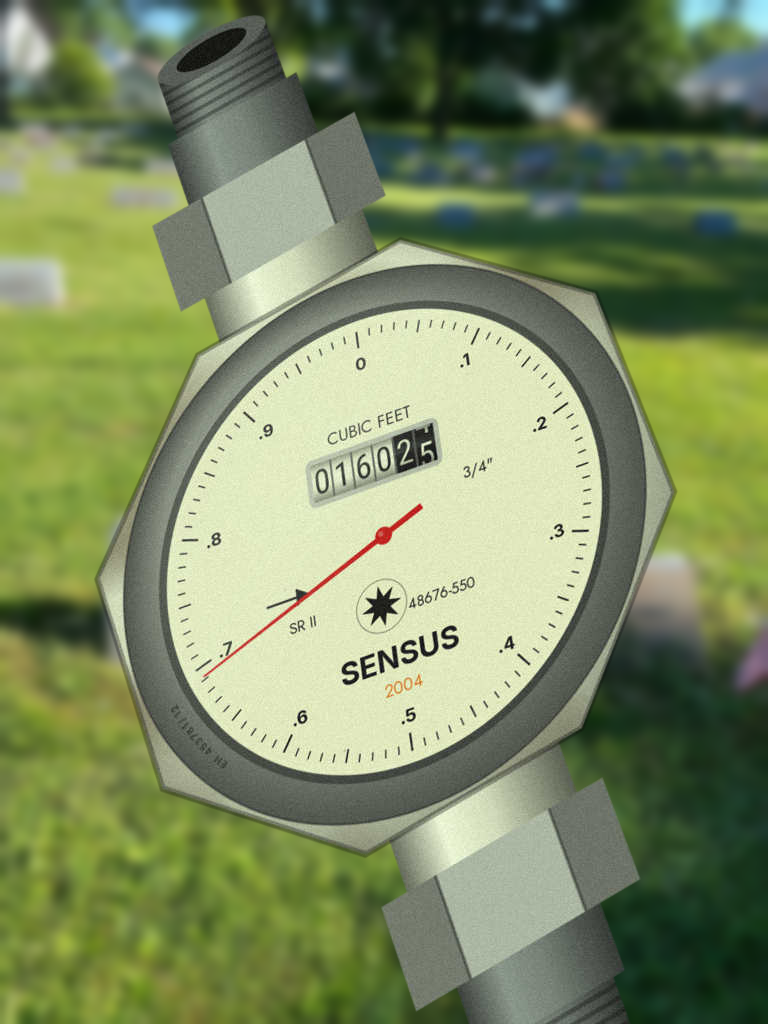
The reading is 16024.69 ft³
